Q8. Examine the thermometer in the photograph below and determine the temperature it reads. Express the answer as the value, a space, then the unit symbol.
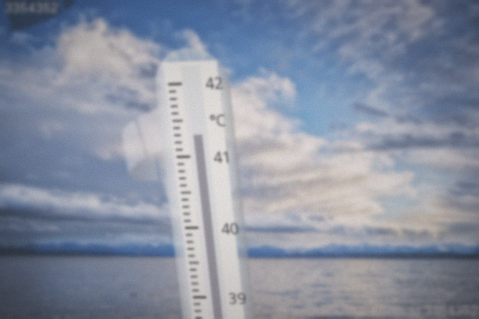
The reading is 41.3 °C
